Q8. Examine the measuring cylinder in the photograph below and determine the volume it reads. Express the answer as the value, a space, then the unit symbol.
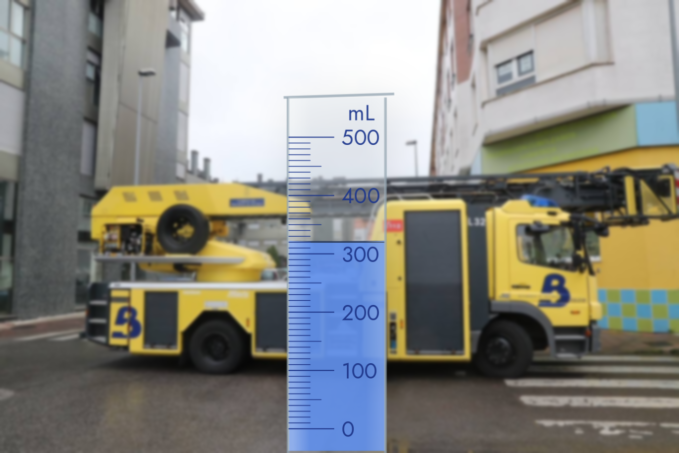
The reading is 320 mL
